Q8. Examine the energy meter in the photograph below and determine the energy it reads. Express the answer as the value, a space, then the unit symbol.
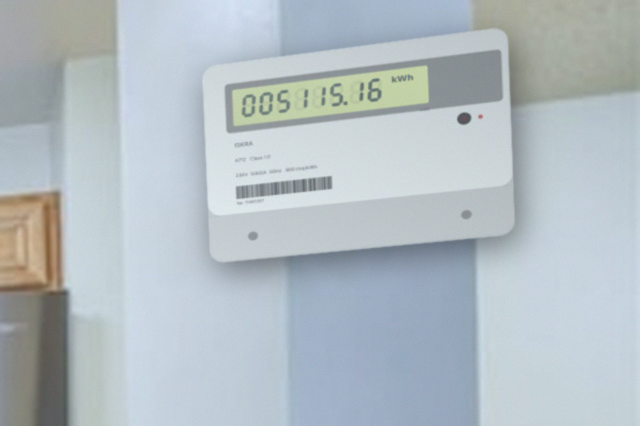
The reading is 5115.16 kWh
